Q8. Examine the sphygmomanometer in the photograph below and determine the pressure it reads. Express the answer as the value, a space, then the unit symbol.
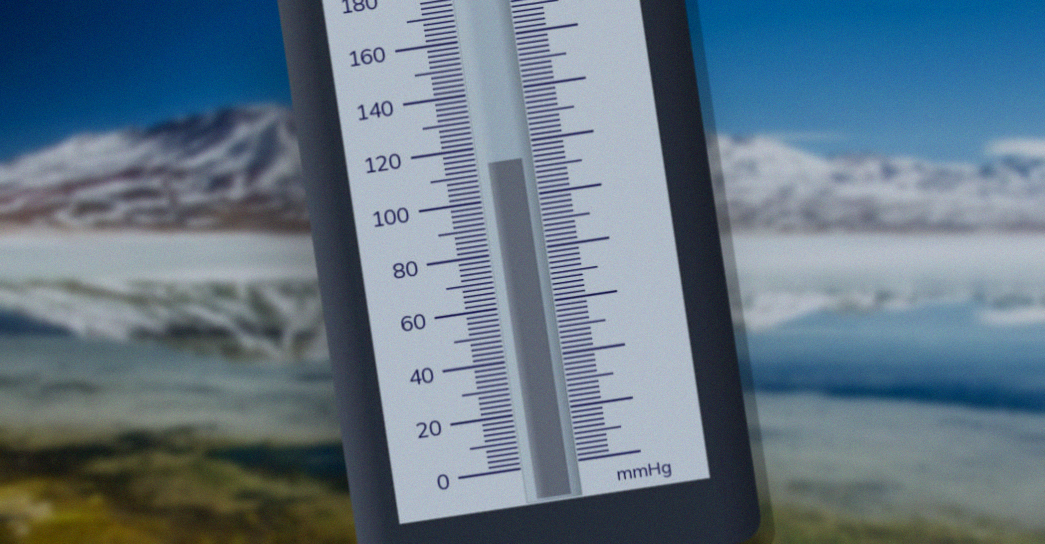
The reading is 114 mmHg
